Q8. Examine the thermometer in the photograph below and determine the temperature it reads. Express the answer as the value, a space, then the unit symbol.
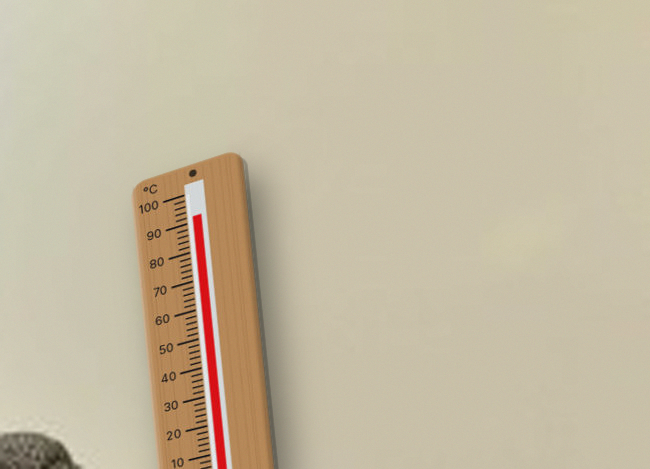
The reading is 92 °C
